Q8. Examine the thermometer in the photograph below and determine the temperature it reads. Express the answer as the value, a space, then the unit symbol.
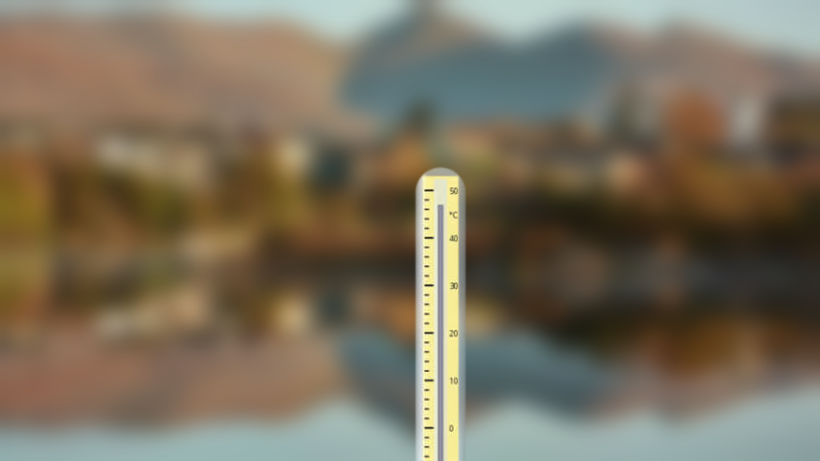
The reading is 47 °C
